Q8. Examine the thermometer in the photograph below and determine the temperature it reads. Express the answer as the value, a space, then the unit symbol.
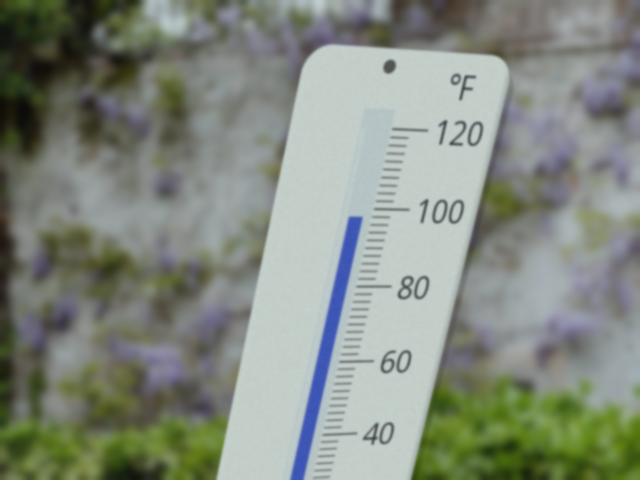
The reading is 98 °F
